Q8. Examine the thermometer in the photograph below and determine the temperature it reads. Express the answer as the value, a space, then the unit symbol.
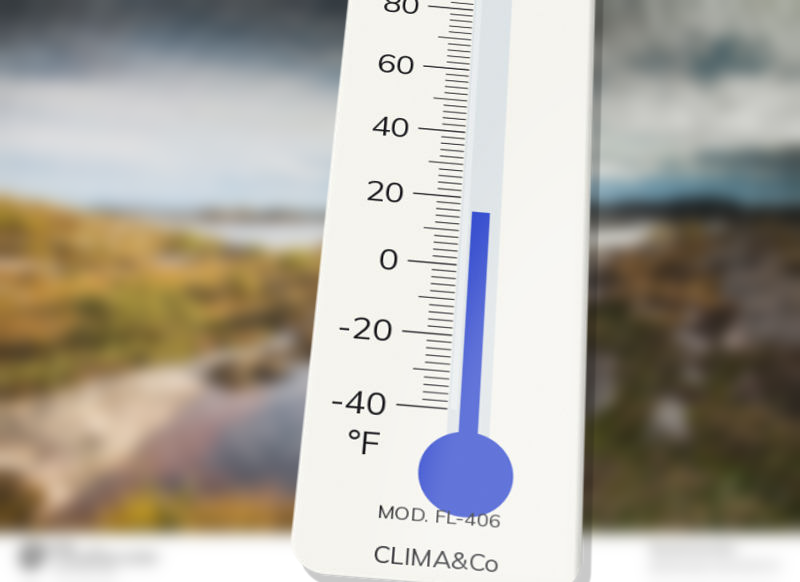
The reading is 16 °F
